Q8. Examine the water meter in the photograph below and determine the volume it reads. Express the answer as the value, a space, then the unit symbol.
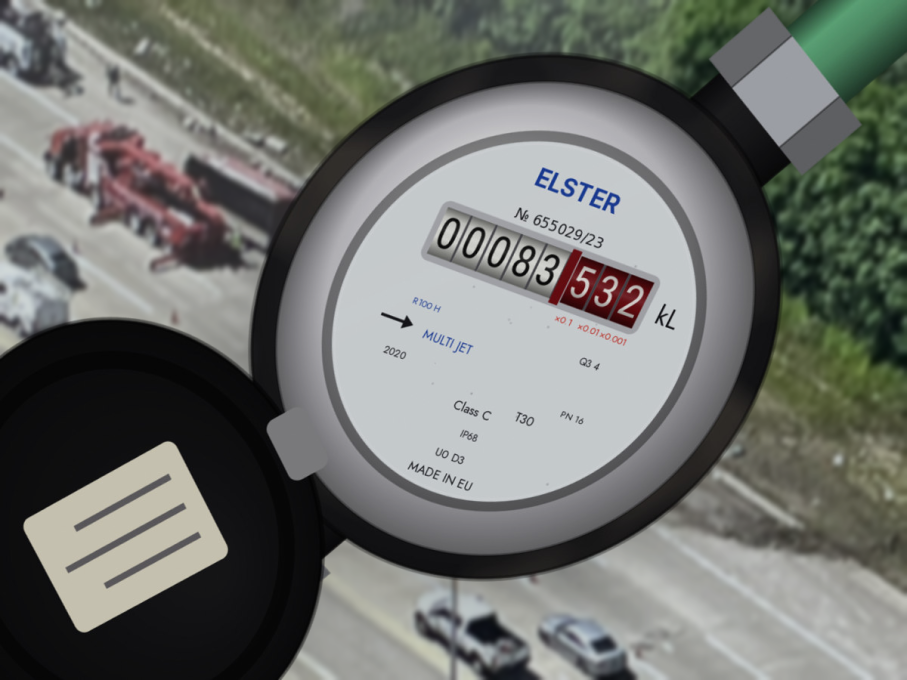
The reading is 83.532 kL
